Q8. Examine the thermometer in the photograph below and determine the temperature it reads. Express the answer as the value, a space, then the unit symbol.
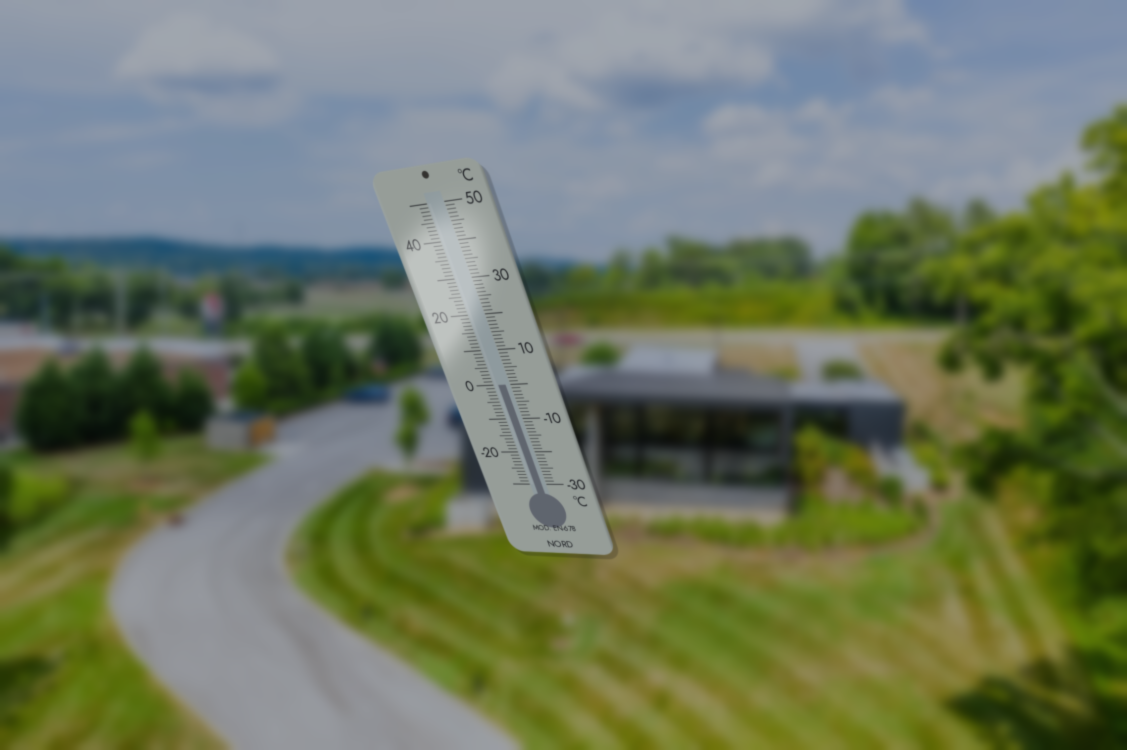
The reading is 0 °C
